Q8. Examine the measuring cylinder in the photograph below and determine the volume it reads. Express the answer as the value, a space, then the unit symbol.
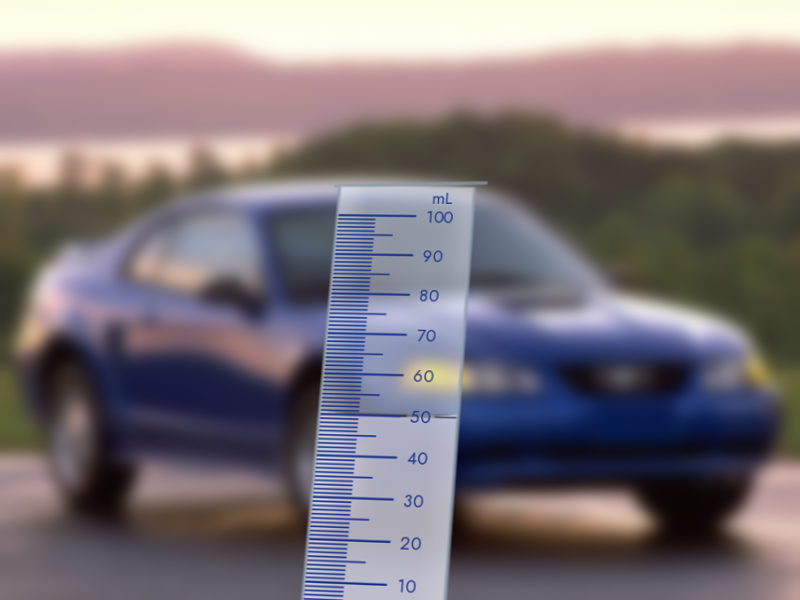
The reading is 50 mL
